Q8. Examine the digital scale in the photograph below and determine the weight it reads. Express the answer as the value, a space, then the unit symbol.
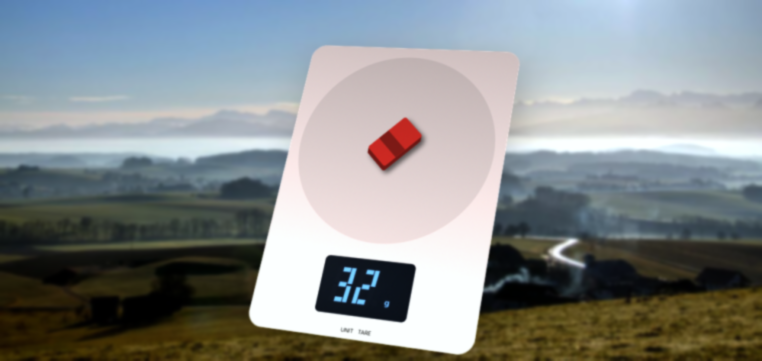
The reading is 32 g
